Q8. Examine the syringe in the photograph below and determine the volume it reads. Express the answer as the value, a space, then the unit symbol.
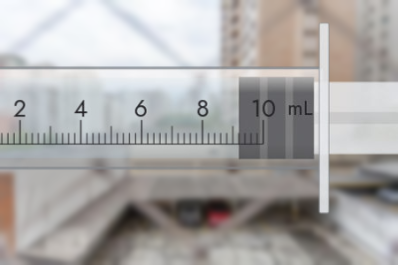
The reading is 9.2 mL
